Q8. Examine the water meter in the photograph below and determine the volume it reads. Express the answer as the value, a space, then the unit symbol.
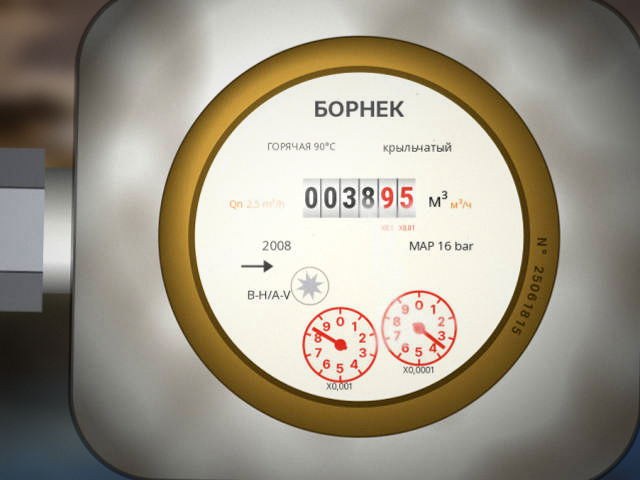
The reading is 38.9583 m³
